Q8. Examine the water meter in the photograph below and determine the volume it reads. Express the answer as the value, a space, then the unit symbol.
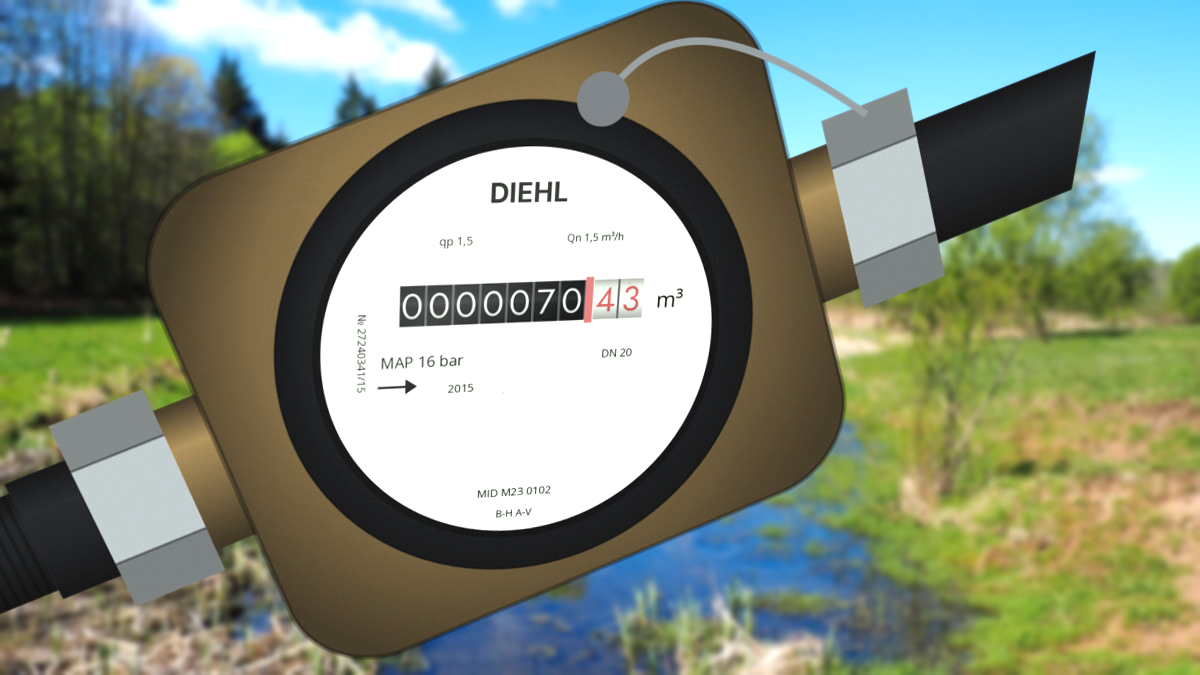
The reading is 70.43 m³
